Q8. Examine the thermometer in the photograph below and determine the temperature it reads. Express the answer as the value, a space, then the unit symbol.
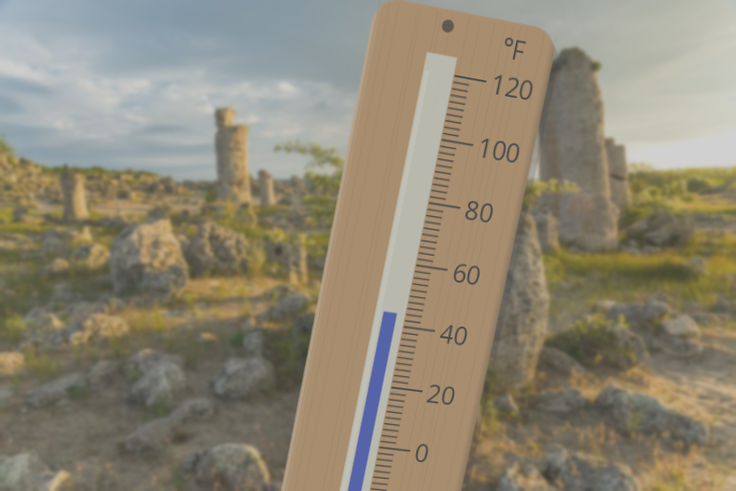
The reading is 44 °F
